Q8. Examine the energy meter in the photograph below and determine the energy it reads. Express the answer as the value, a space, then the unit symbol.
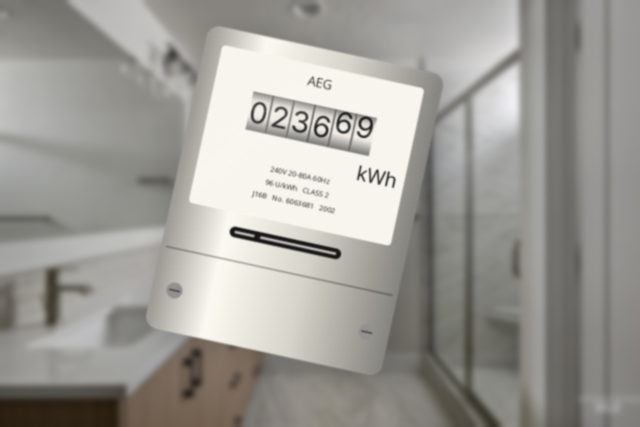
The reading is 23669 kWh
